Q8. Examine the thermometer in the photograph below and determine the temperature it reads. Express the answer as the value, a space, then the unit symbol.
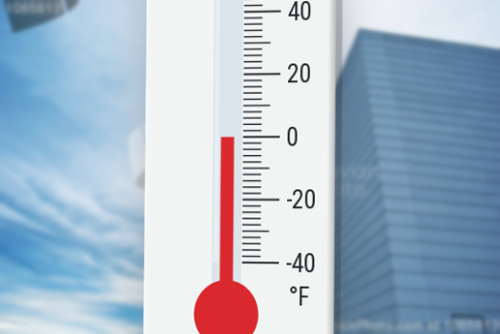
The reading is 0 °F
